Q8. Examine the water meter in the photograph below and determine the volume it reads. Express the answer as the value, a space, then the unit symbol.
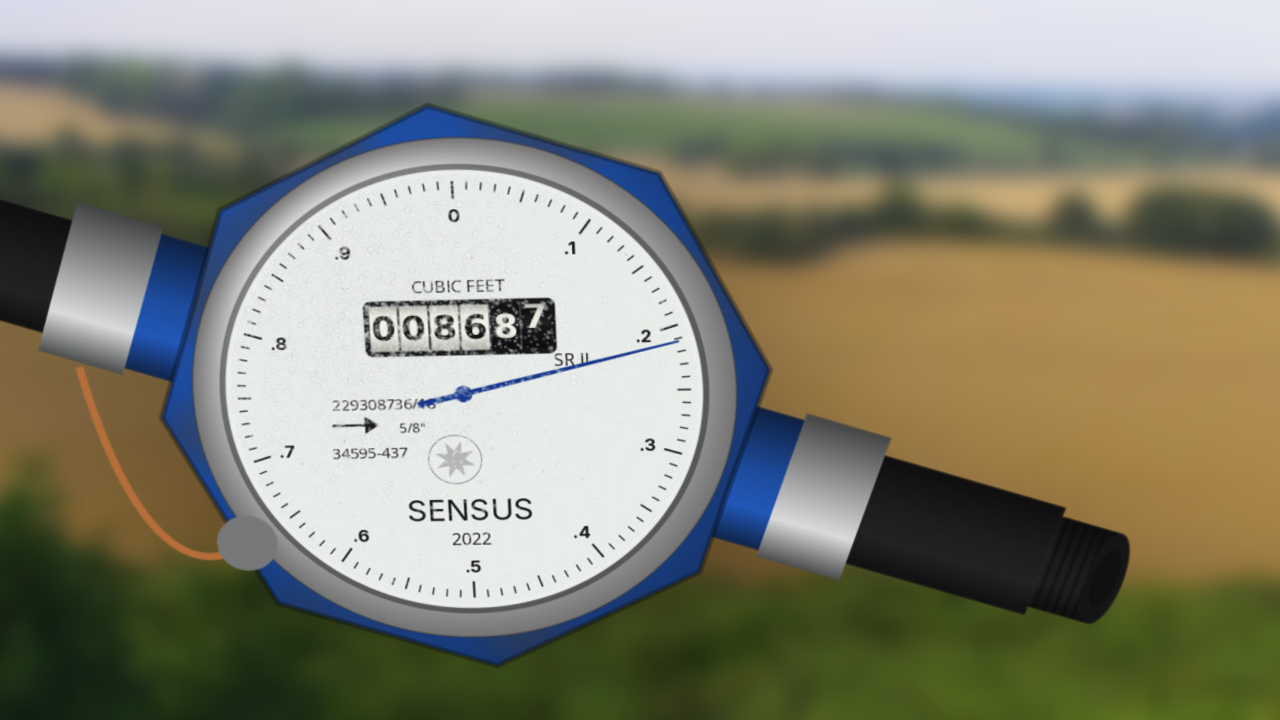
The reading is 8687.21 ft³
